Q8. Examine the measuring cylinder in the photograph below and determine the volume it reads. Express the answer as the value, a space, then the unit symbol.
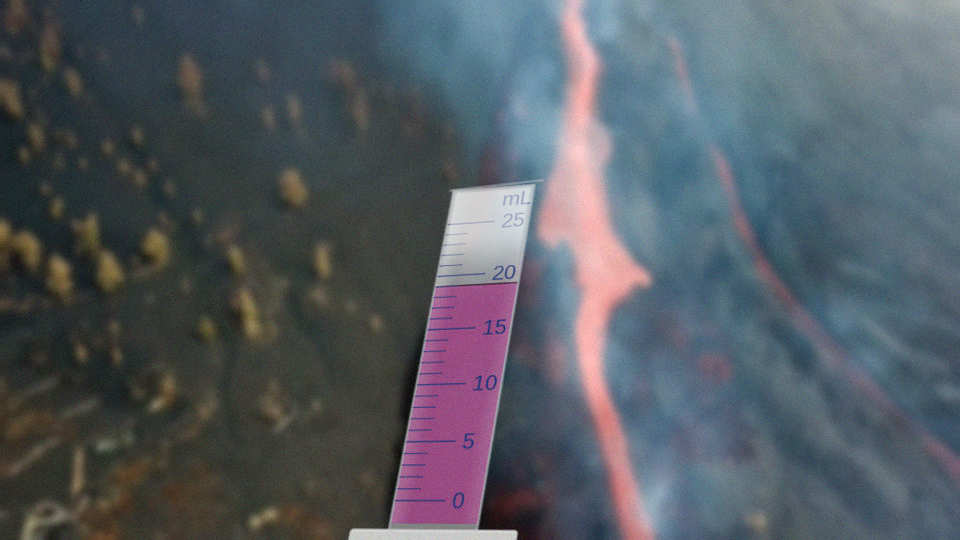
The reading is 19 mL
